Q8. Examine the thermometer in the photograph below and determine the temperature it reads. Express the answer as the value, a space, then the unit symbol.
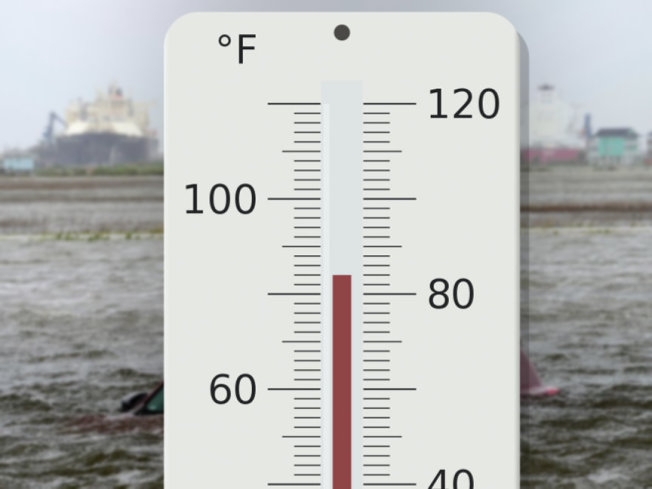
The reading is 84 °F
